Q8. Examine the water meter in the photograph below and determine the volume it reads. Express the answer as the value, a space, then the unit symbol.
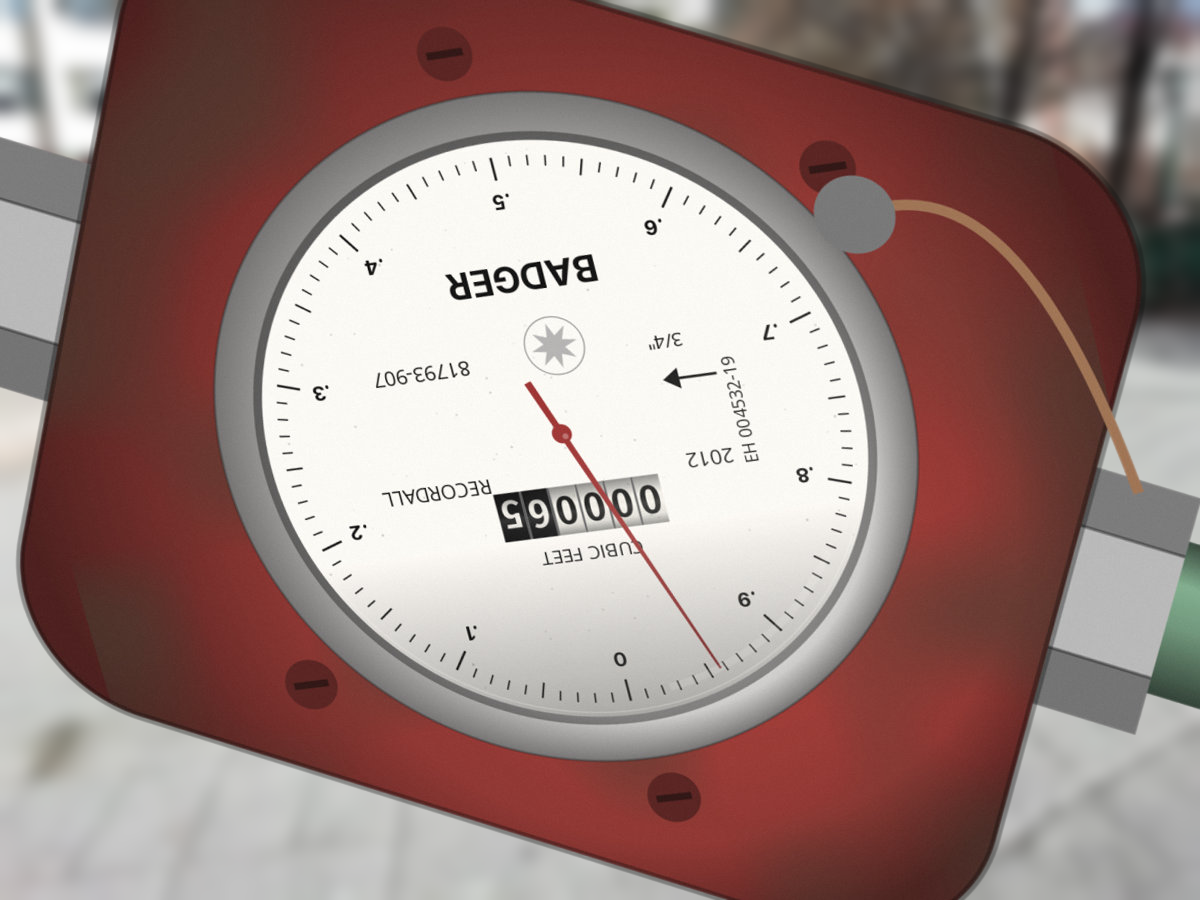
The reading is 64.94 ft³
